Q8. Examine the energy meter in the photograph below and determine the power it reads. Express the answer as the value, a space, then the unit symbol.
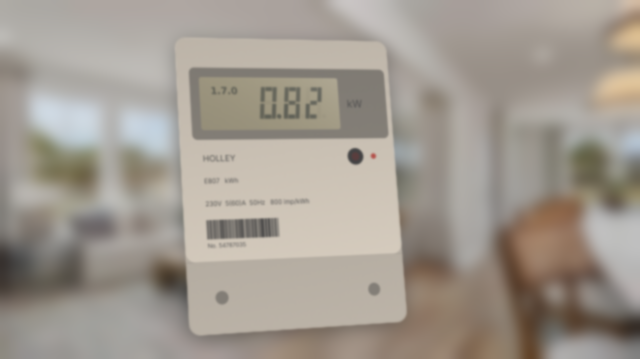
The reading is 0.82 kW
